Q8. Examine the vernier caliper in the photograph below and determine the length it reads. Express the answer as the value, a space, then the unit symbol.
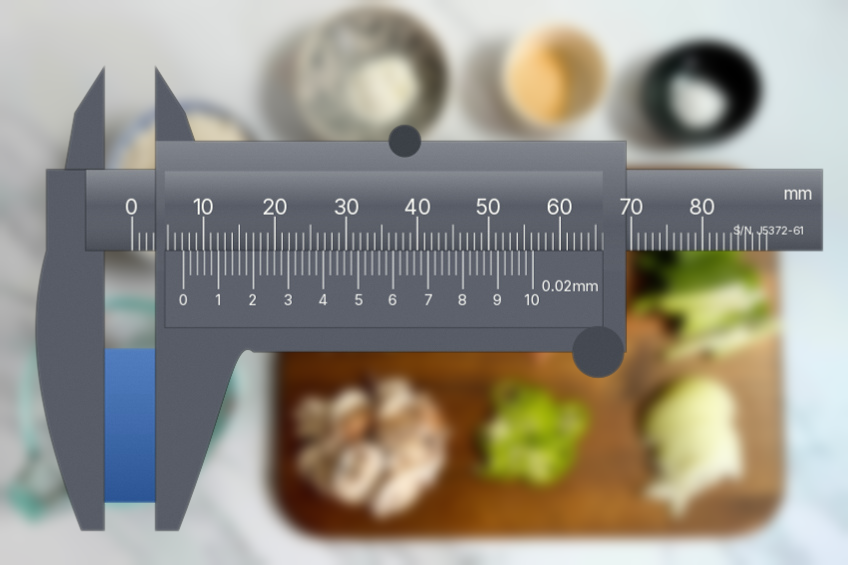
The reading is 7.2 mm
